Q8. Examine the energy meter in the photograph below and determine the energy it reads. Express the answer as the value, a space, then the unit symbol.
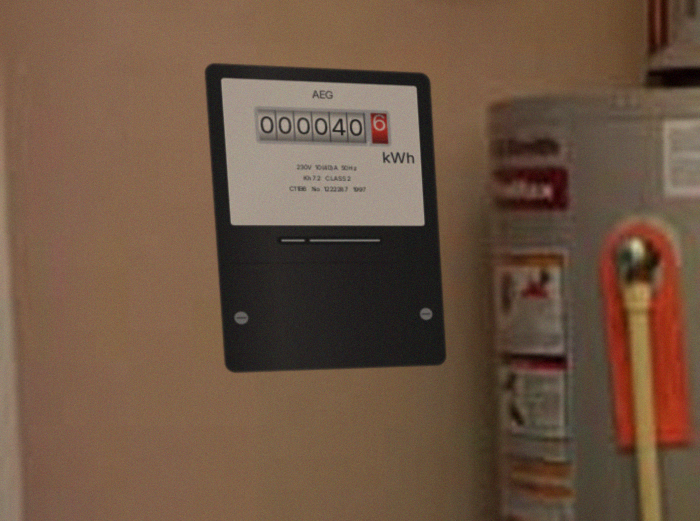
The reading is 40.6 kWh
